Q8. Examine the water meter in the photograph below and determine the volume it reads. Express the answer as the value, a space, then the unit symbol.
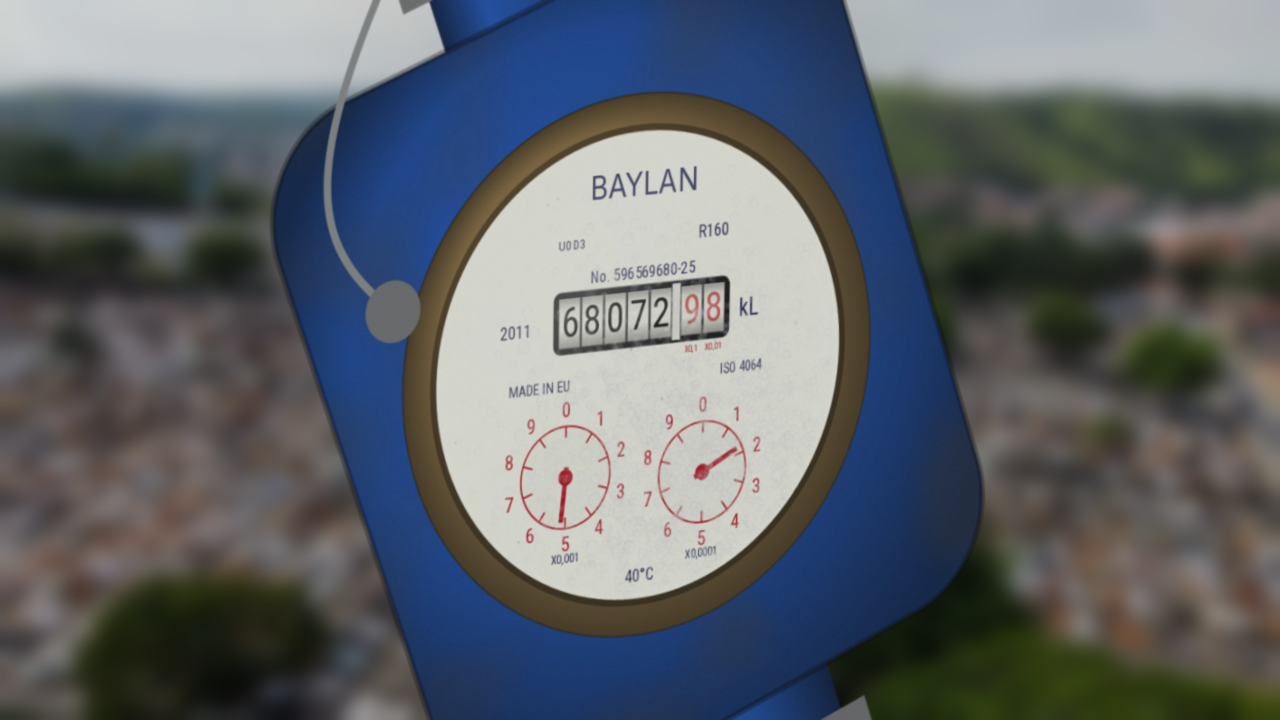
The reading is 68072.9851 kL
